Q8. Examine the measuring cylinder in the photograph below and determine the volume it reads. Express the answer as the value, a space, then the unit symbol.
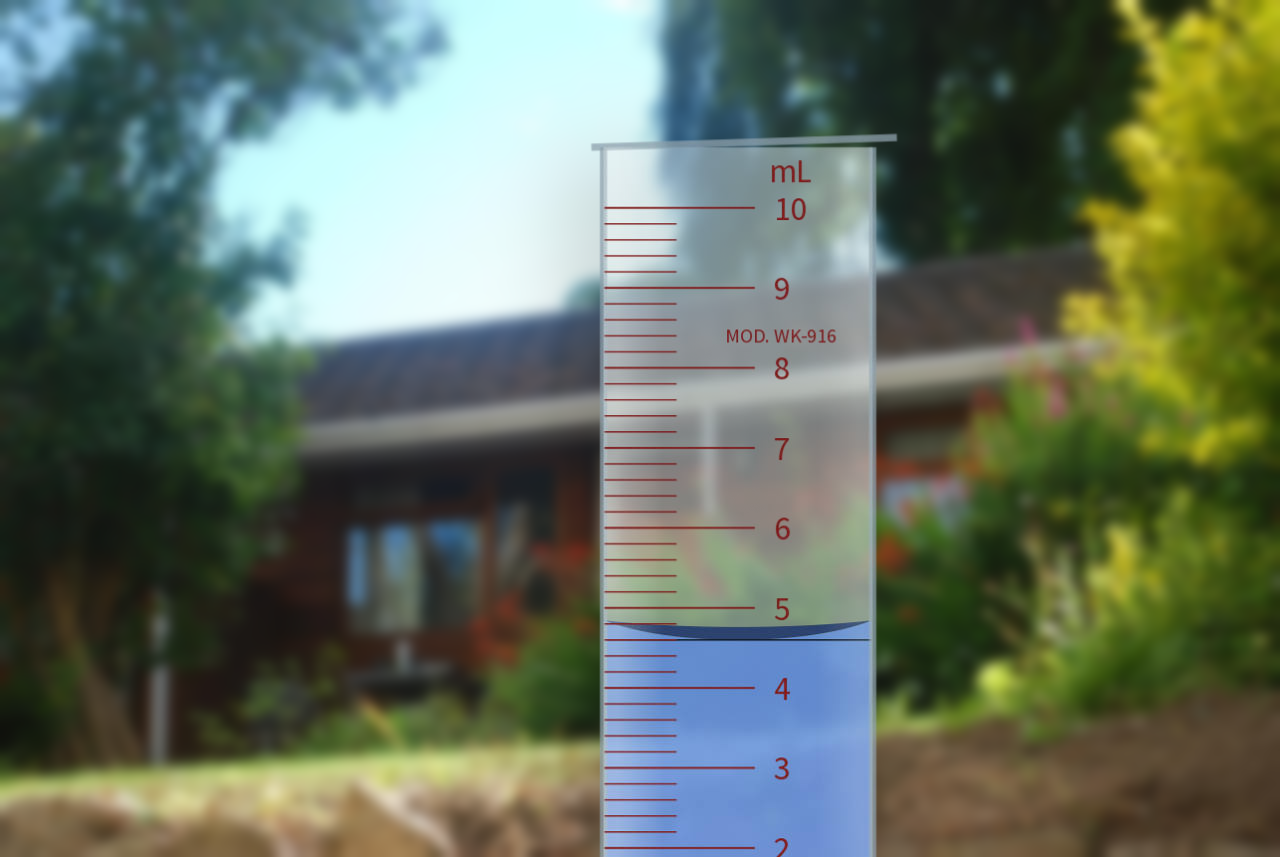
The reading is 4.6 mL
